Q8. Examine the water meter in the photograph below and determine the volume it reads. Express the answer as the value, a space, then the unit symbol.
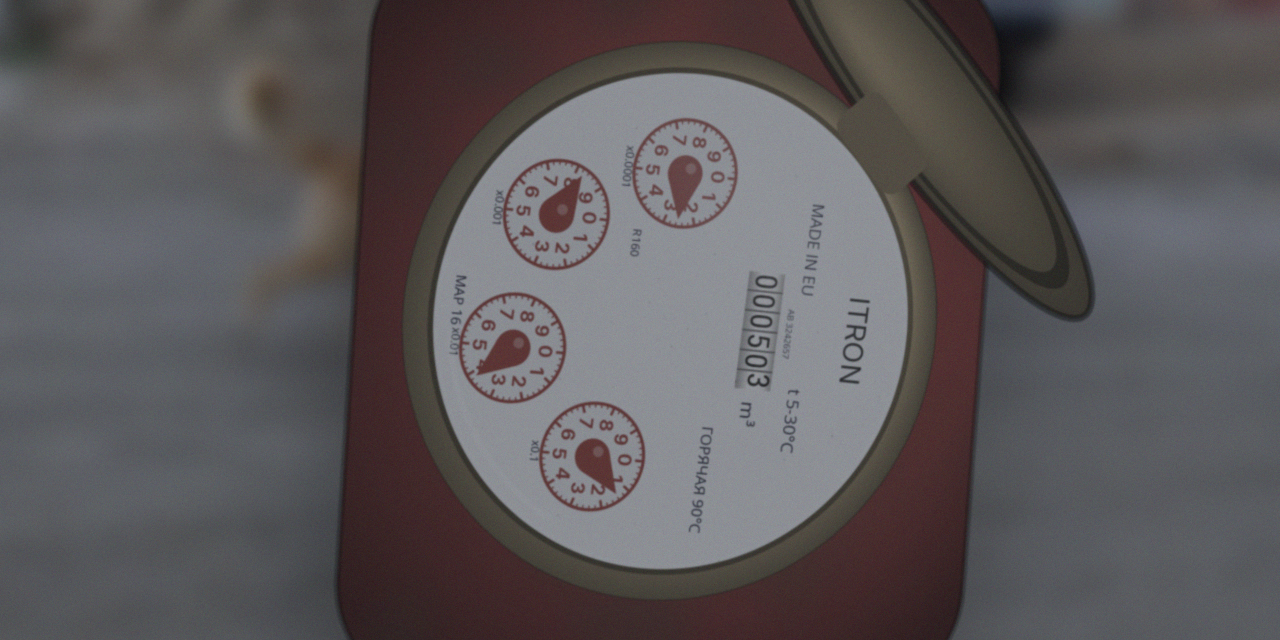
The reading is 503.1382 m³
